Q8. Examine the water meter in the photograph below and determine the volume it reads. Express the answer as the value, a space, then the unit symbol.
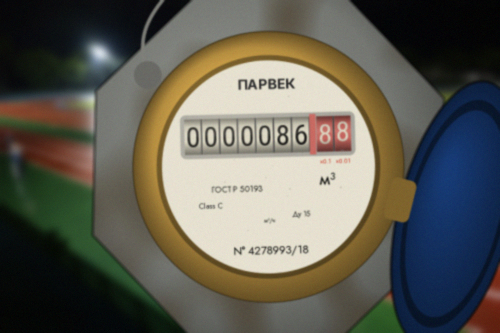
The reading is 86.88 m³
